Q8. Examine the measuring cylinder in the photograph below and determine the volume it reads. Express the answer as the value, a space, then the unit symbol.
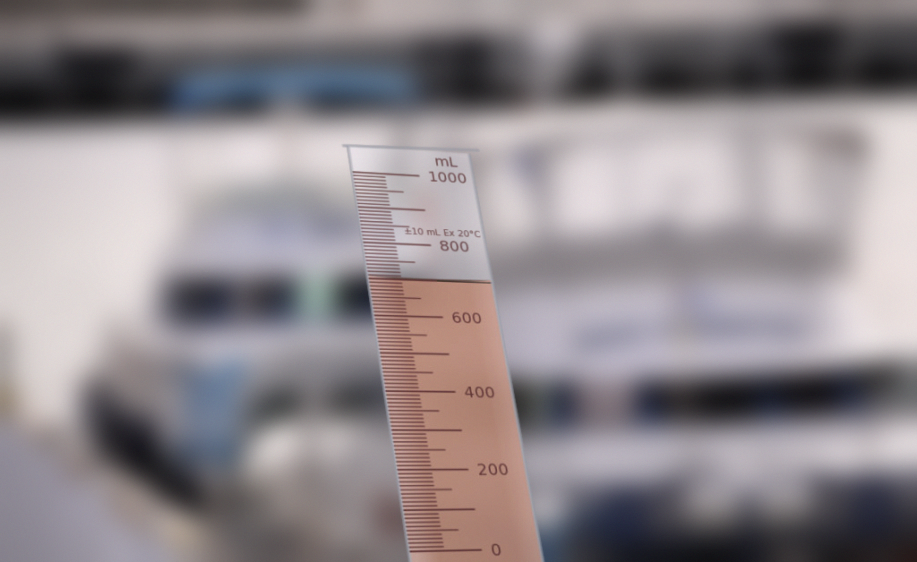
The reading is 700 mL
